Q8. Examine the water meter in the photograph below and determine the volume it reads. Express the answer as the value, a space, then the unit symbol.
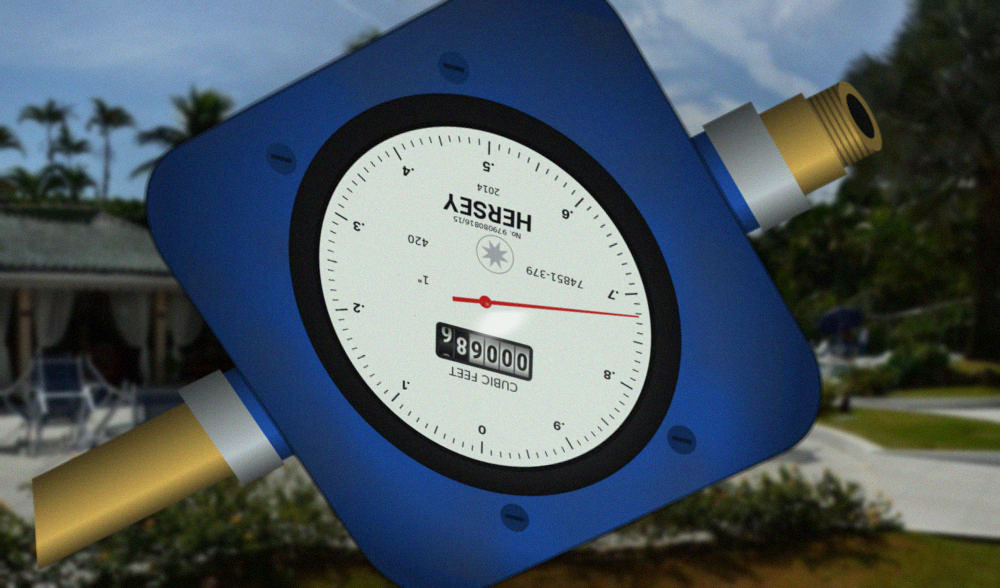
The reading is 685.72 ft³
